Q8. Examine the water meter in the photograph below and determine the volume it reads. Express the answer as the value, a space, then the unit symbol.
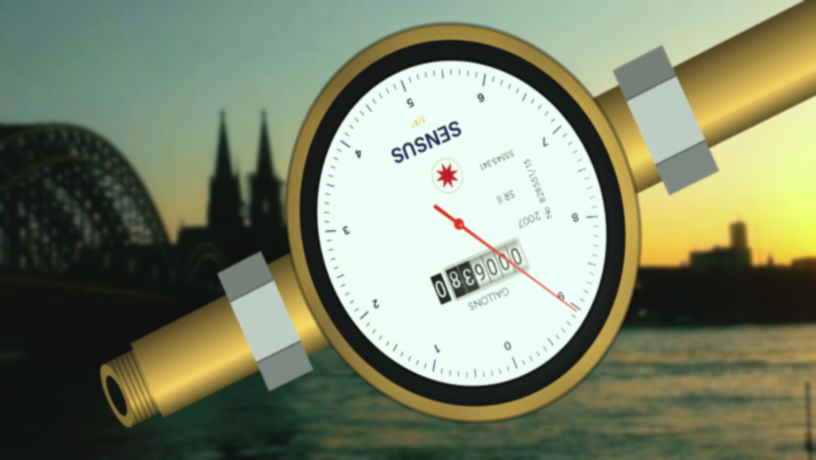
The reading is 6379.0 gal
